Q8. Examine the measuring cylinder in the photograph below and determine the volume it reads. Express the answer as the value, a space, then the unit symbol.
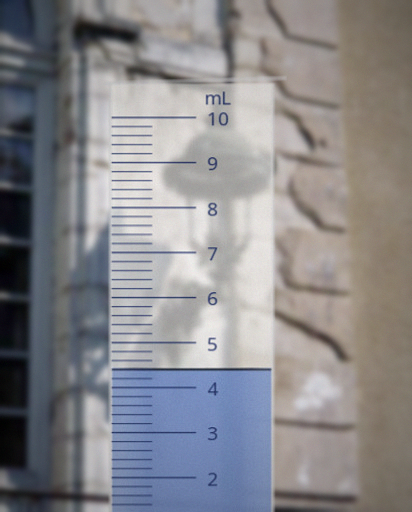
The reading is 4.4 mL
